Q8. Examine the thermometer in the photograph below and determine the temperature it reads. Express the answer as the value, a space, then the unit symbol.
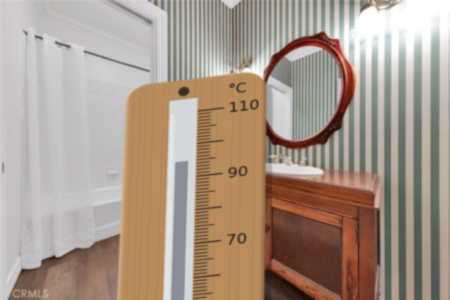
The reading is 95 °C
